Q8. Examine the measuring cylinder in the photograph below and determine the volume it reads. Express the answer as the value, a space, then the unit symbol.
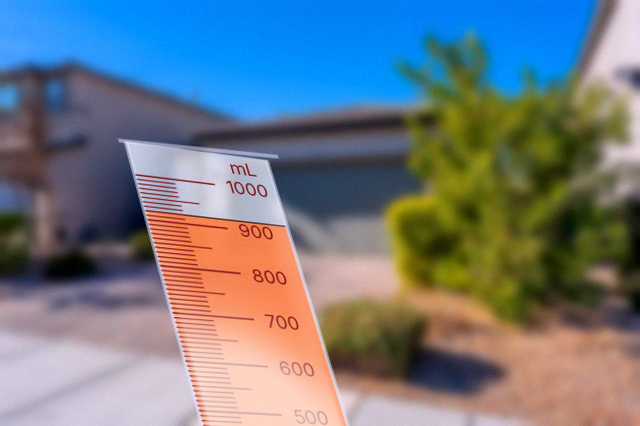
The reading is 920 mL
